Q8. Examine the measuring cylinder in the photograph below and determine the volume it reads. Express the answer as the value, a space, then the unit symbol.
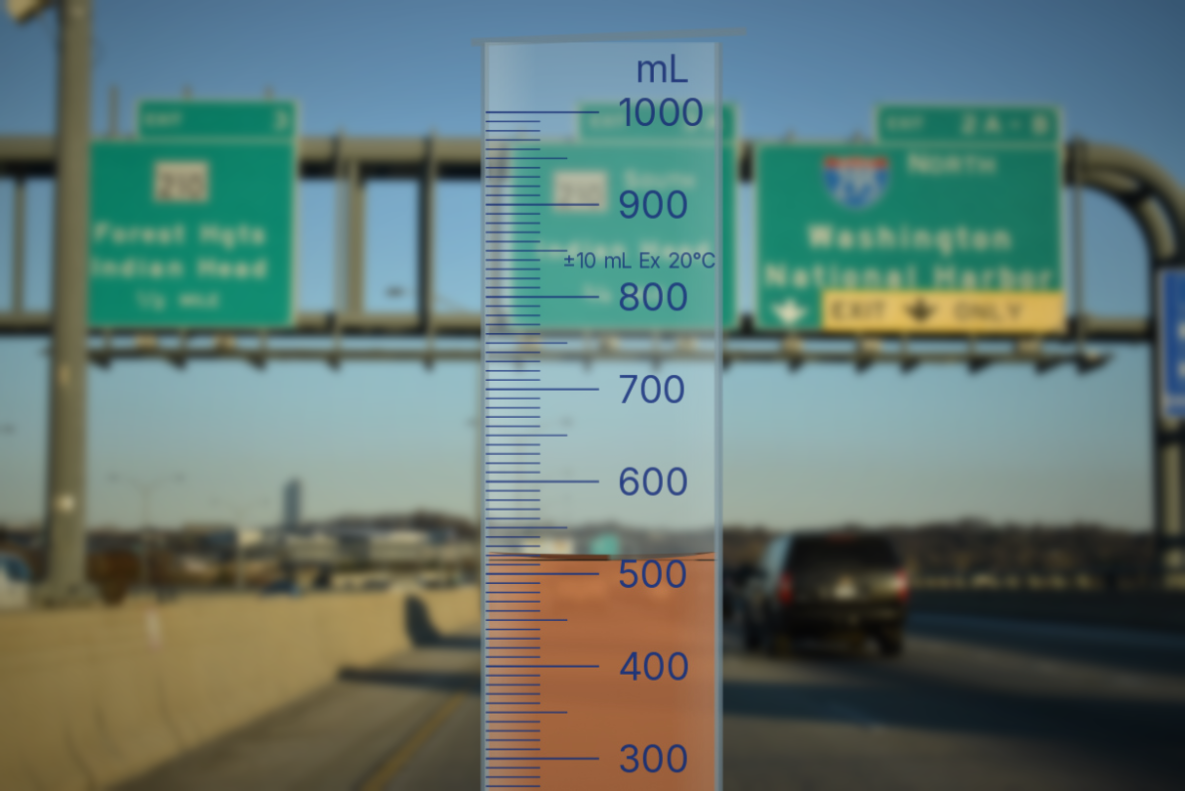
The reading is 515 mL
